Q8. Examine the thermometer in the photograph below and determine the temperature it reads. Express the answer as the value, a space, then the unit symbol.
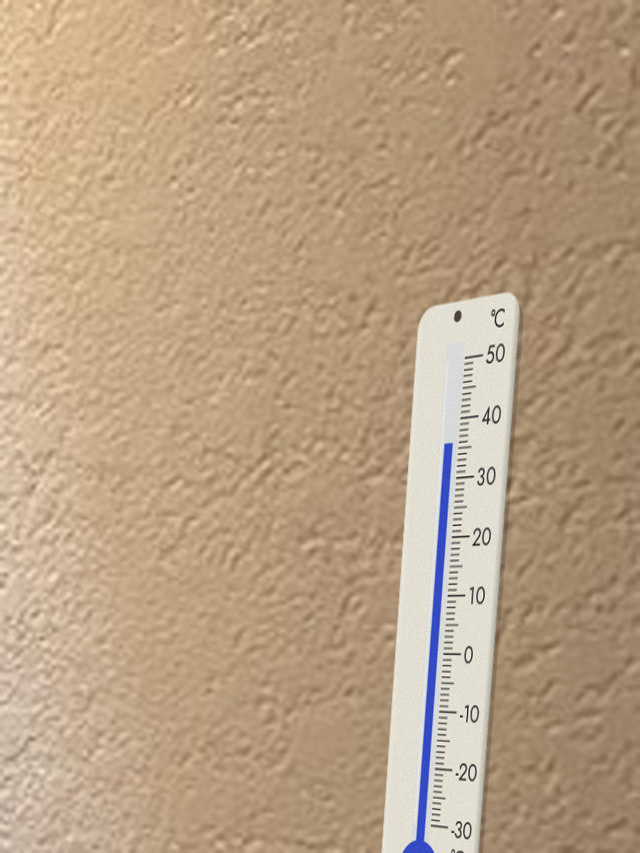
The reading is 36 °C
